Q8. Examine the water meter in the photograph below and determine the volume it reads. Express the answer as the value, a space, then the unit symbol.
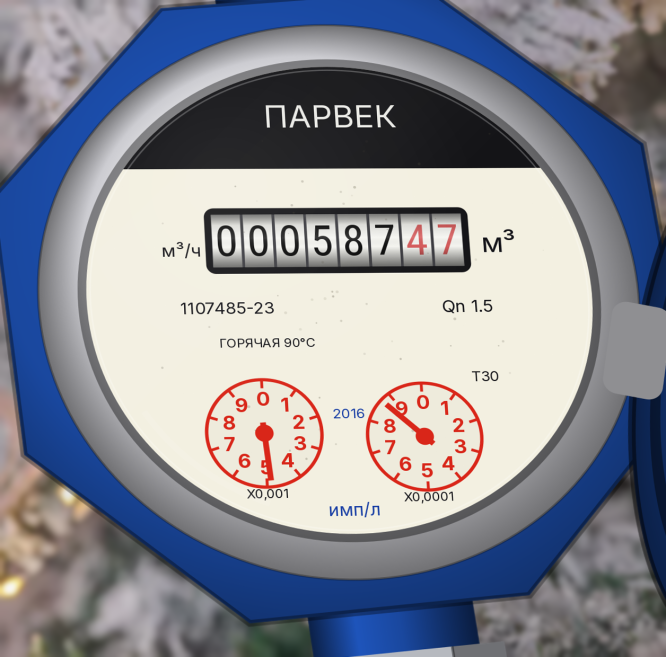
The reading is 587.4748 m³
